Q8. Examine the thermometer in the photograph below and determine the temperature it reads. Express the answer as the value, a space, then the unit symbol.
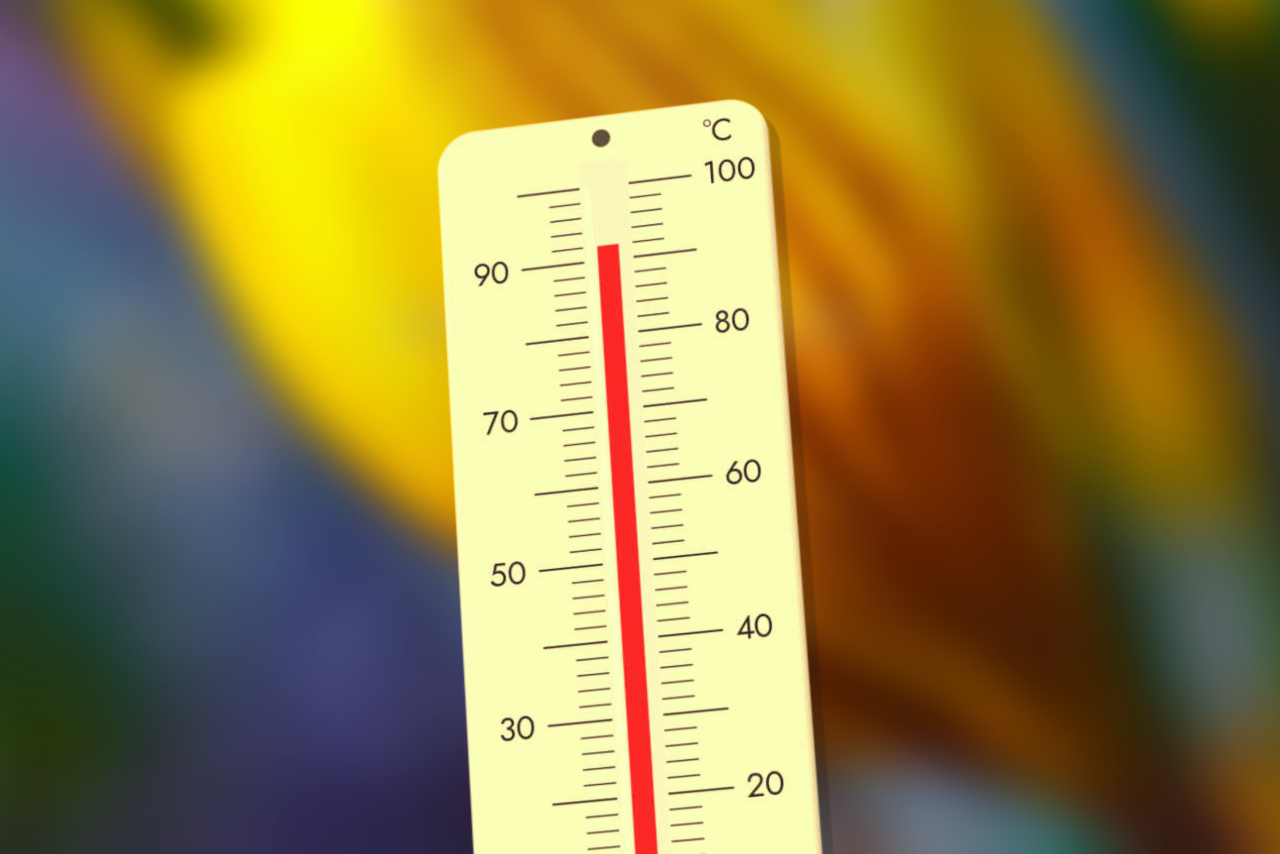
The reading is 92 °C
